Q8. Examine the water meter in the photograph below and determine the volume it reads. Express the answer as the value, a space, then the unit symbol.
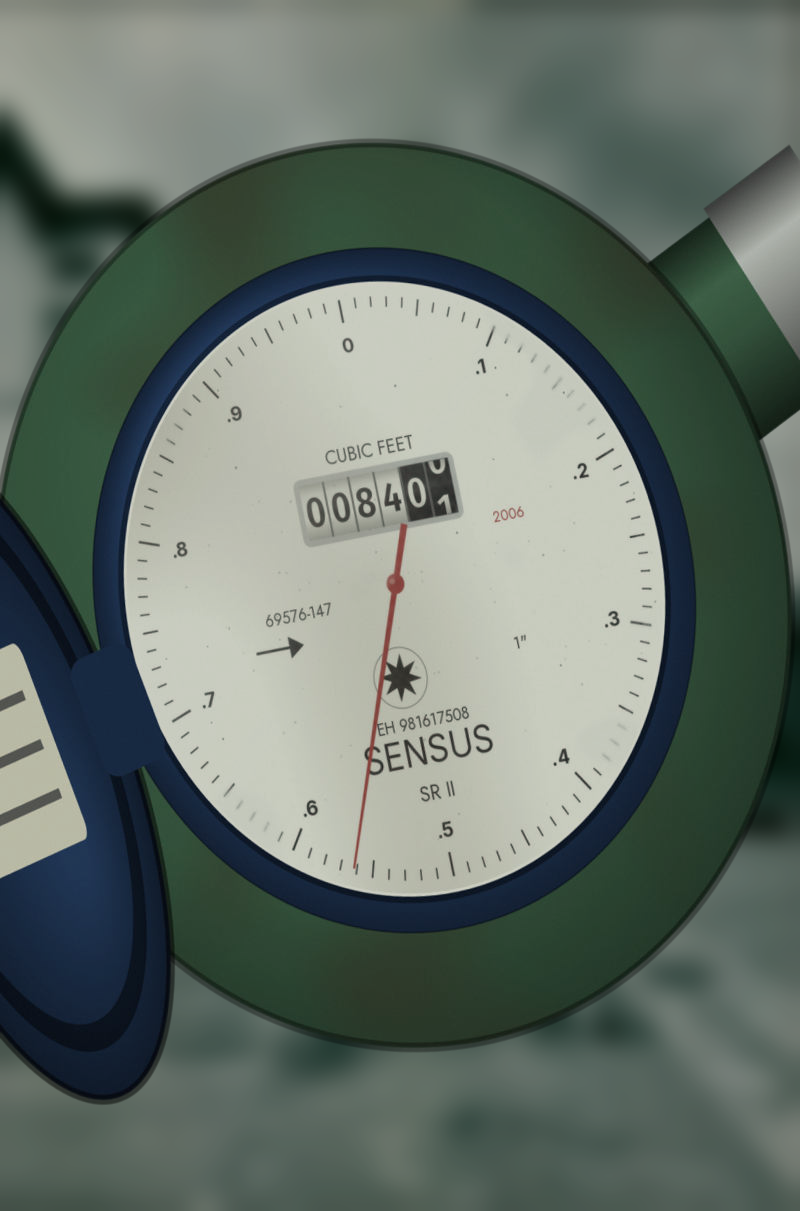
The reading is 8400.56 ft³
